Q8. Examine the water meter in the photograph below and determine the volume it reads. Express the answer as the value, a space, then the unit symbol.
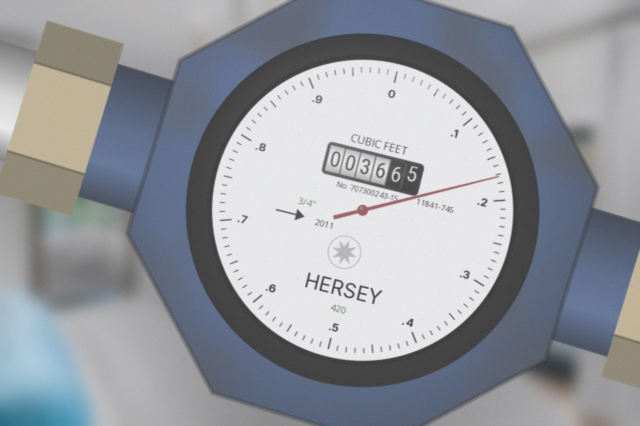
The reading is 3665.17 ft³
